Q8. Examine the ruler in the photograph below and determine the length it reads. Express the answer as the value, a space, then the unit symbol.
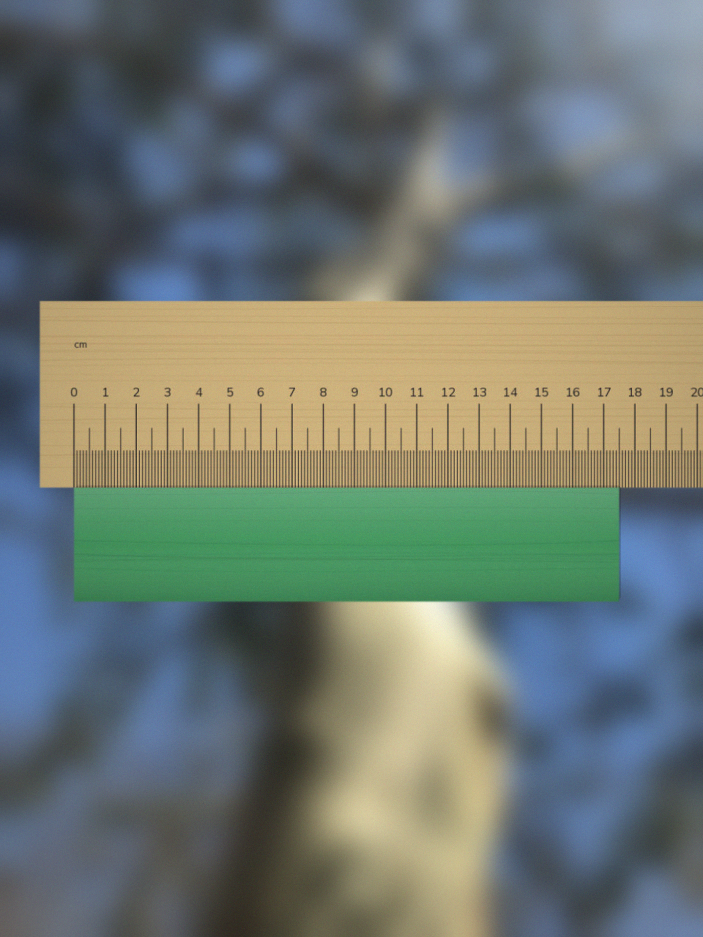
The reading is 17.5 cm
